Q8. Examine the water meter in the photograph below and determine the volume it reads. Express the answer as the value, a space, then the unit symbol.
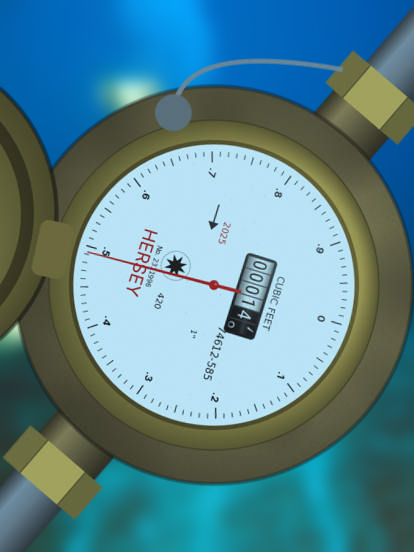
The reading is 147.49 ft³
